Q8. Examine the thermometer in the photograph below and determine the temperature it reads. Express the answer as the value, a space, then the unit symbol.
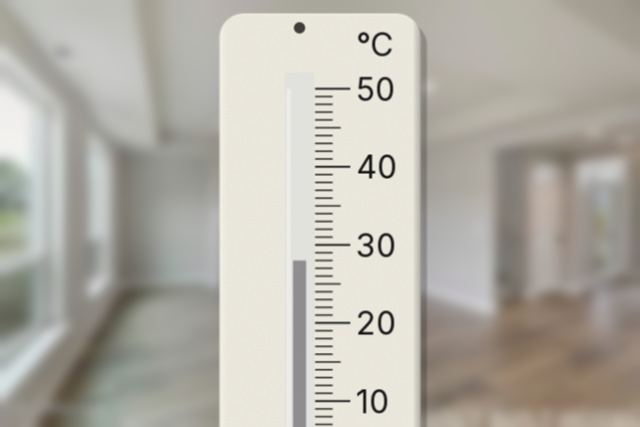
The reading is 28 °C
